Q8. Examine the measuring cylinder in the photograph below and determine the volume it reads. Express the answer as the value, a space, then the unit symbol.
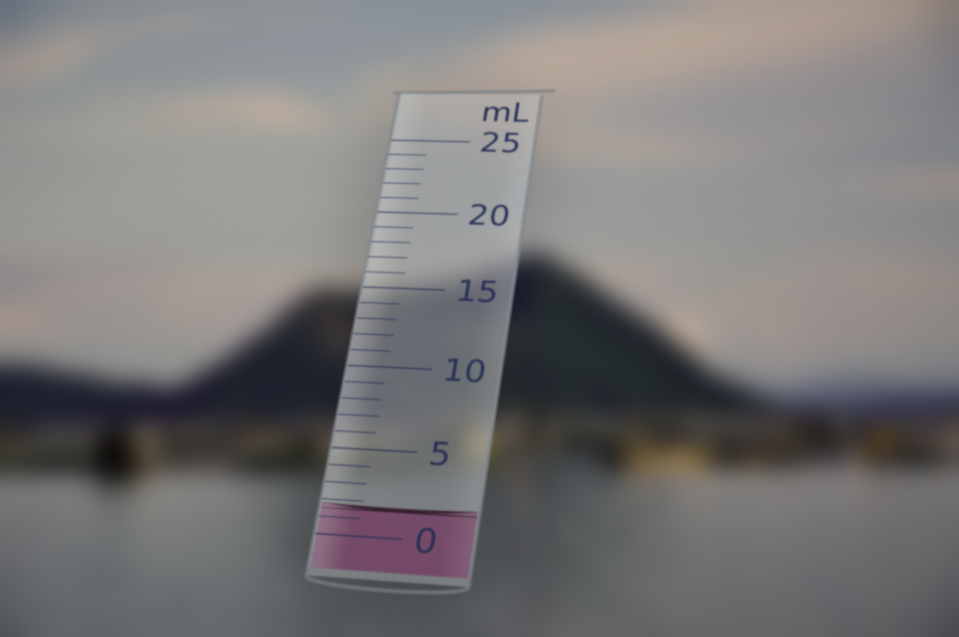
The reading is 1.5 mL
